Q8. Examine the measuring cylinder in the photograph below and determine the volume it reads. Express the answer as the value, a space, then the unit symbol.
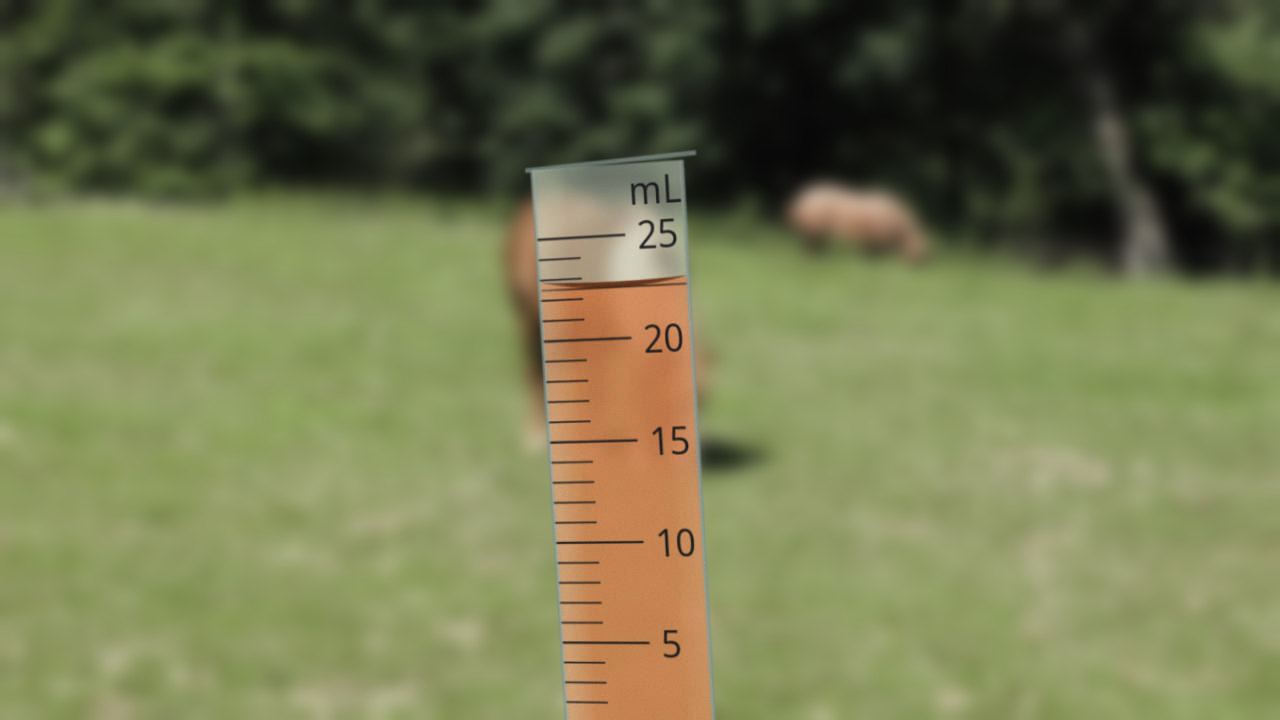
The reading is 22.5 mL
